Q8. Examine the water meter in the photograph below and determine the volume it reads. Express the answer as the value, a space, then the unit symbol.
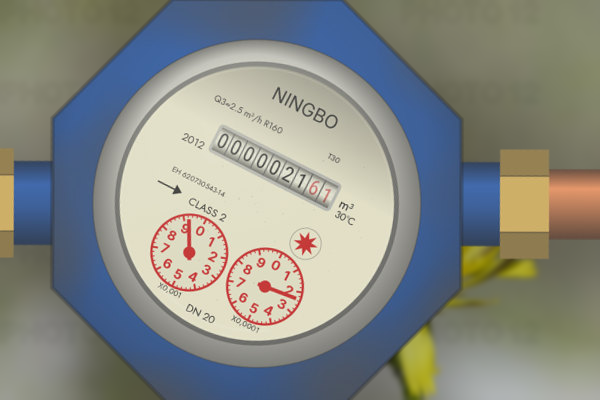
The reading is 21.6092 m³
